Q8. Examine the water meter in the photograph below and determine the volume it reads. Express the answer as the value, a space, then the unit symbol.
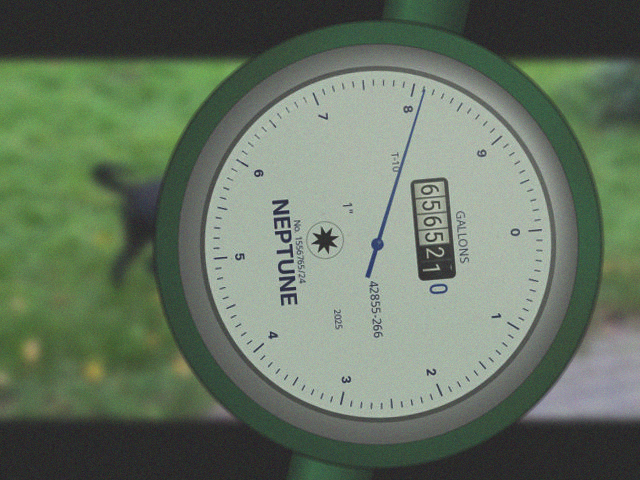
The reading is 6565208.1 gal
